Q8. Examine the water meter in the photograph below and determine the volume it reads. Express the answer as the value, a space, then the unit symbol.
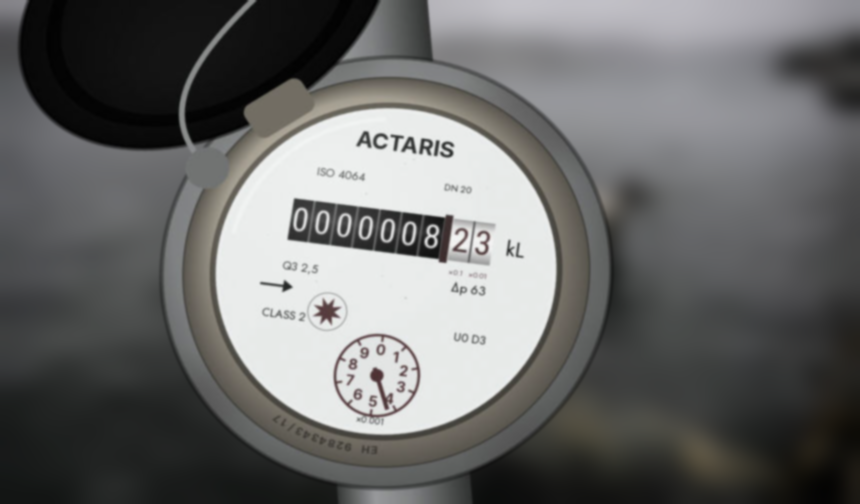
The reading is 8.234 kL
